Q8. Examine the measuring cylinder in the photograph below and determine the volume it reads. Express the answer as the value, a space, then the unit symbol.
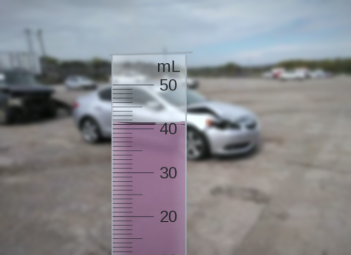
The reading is 41 mL
